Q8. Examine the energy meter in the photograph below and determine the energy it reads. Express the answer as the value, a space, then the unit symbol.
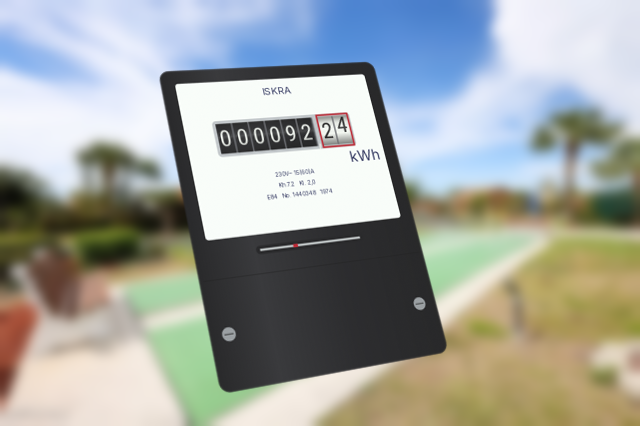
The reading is 92.24 kWh
